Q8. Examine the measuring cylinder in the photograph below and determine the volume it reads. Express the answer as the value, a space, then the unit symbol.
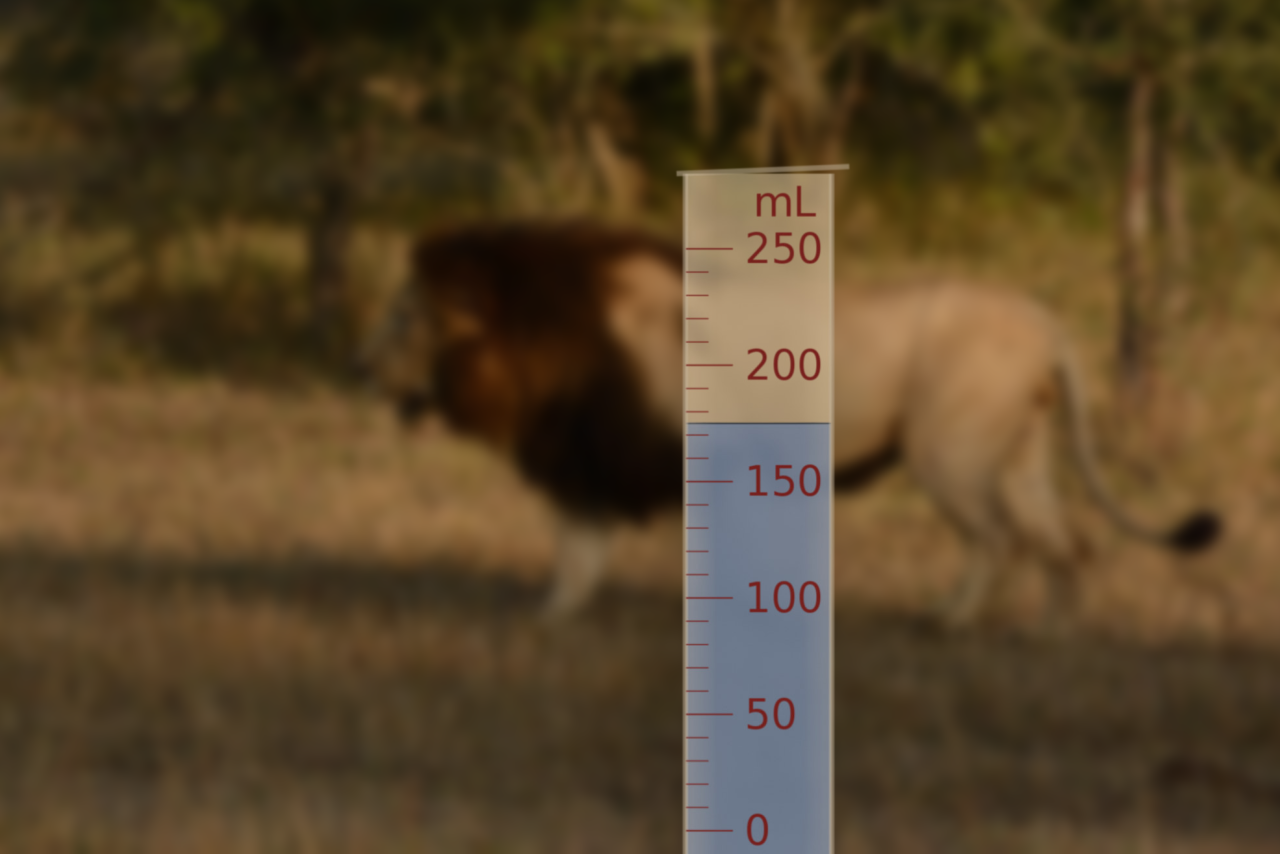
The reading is 175 mL
